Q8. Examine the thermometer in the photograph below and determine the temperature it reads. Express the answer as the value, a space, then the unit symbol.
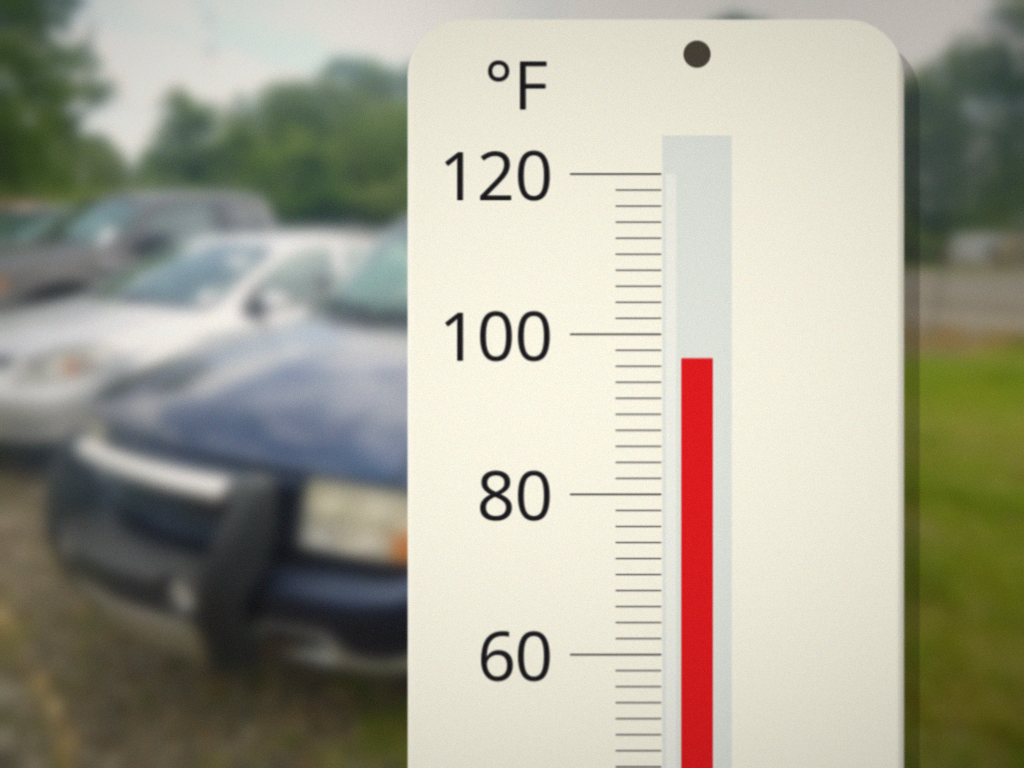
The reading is 97 °F
